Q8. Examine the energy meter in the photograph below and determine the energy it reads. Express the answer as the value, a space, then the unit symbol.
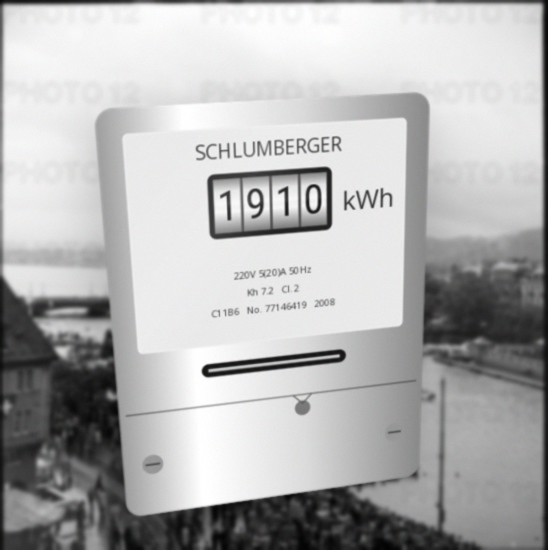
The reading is 1910 kWh
